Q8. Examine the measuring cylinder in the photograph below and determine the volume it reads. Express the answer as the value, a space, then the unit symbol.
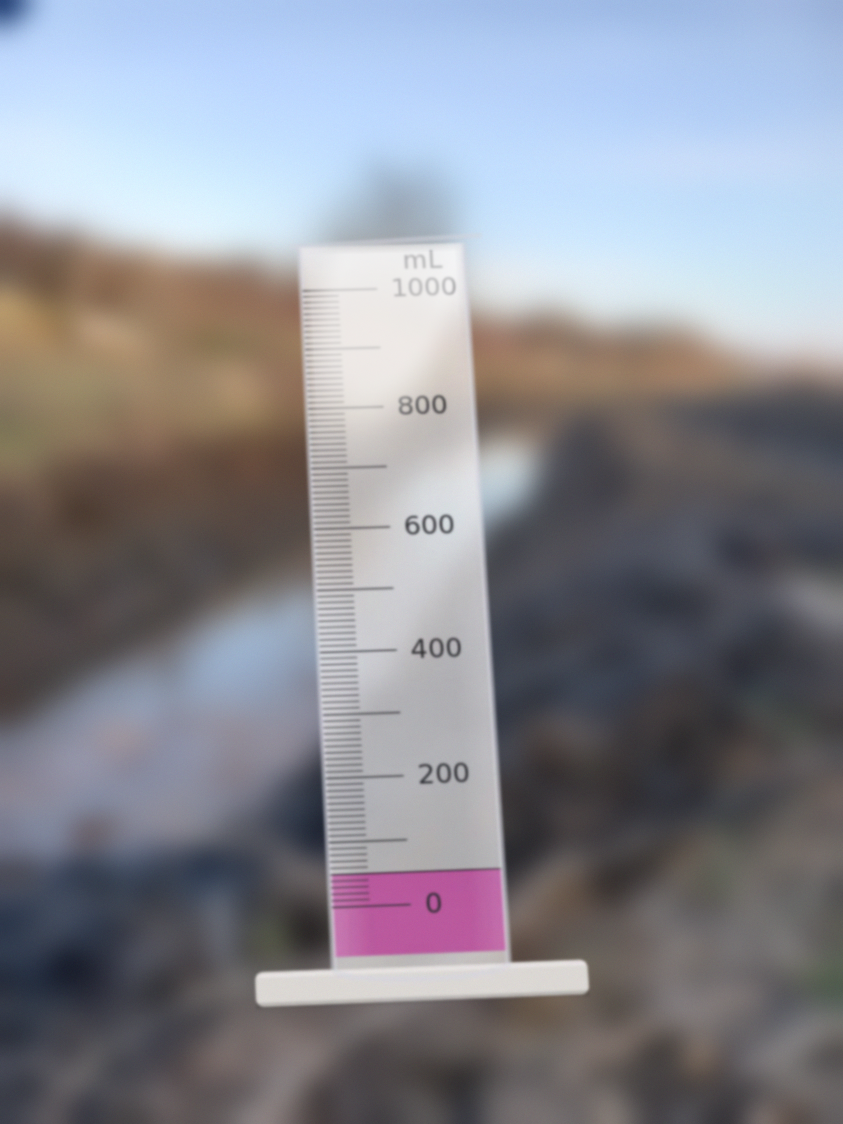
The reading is 50 mL
